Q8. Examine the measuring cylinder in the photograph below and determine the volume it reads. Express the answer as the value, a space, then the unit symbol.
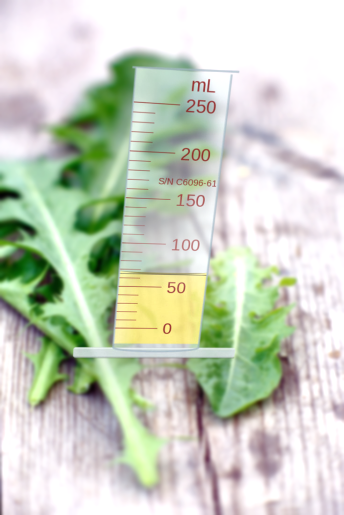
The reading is 65 mL
